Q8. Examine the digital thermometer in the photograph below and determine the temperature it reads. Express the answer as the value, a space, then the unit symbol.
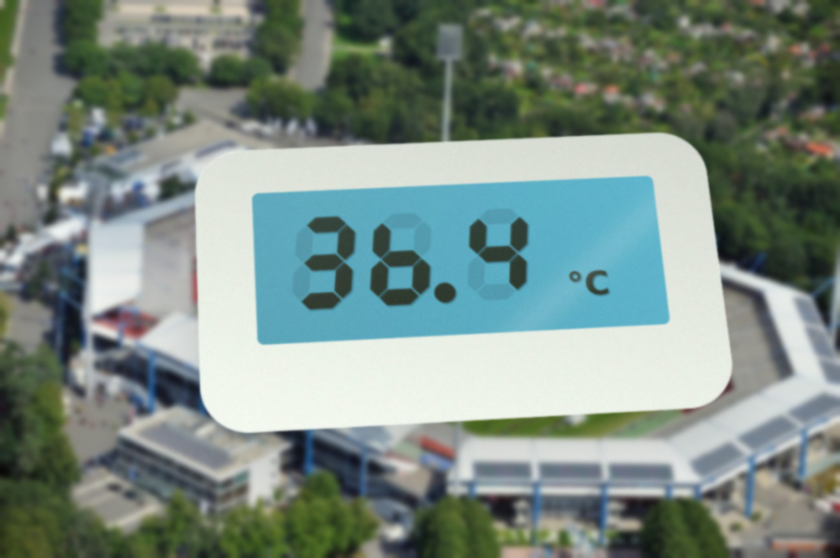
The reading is 36.4 °C
